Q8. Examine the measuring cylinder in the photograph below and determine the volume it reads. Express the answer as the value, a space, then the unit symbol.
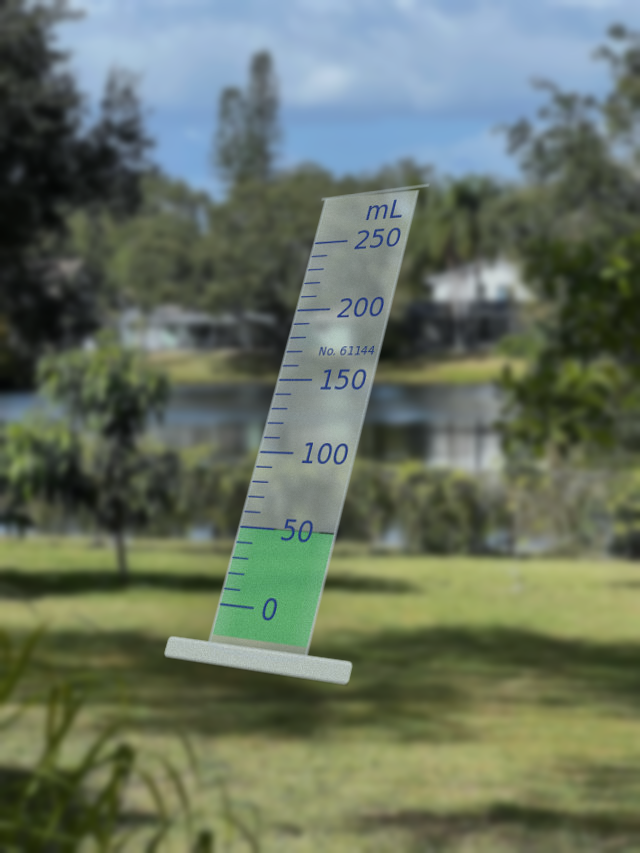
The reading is 50 mL
